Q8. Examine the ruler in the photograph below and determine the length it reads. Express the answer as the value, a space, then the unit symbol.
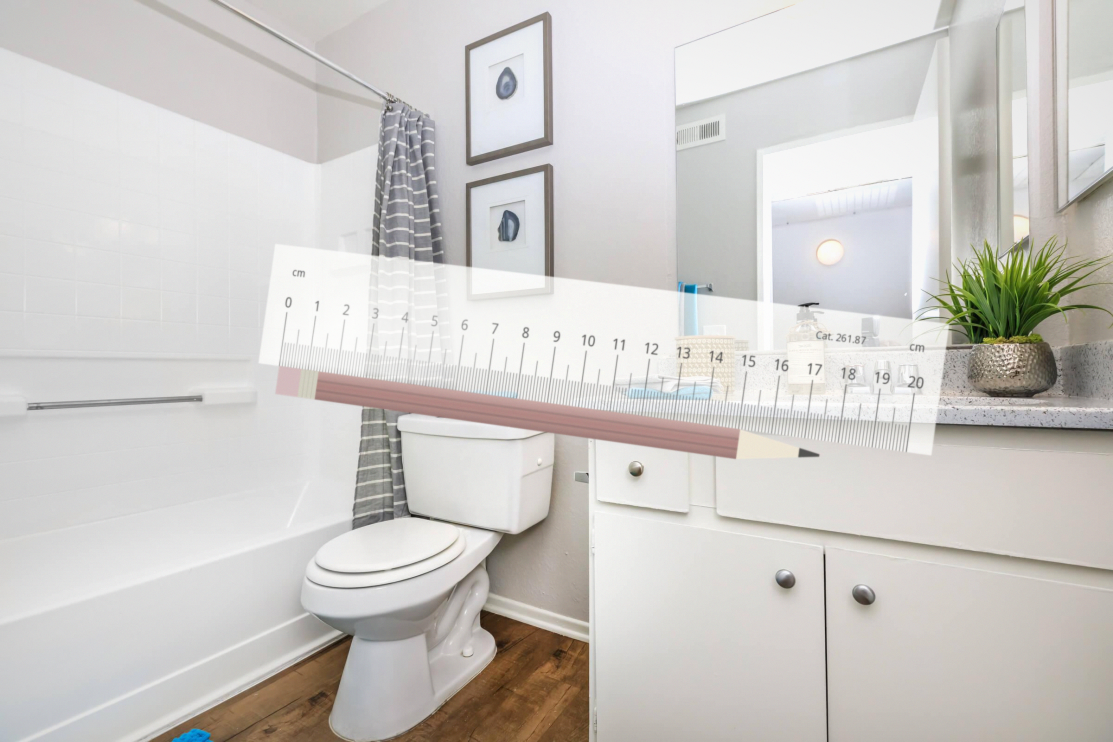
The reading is 17.5 cm
